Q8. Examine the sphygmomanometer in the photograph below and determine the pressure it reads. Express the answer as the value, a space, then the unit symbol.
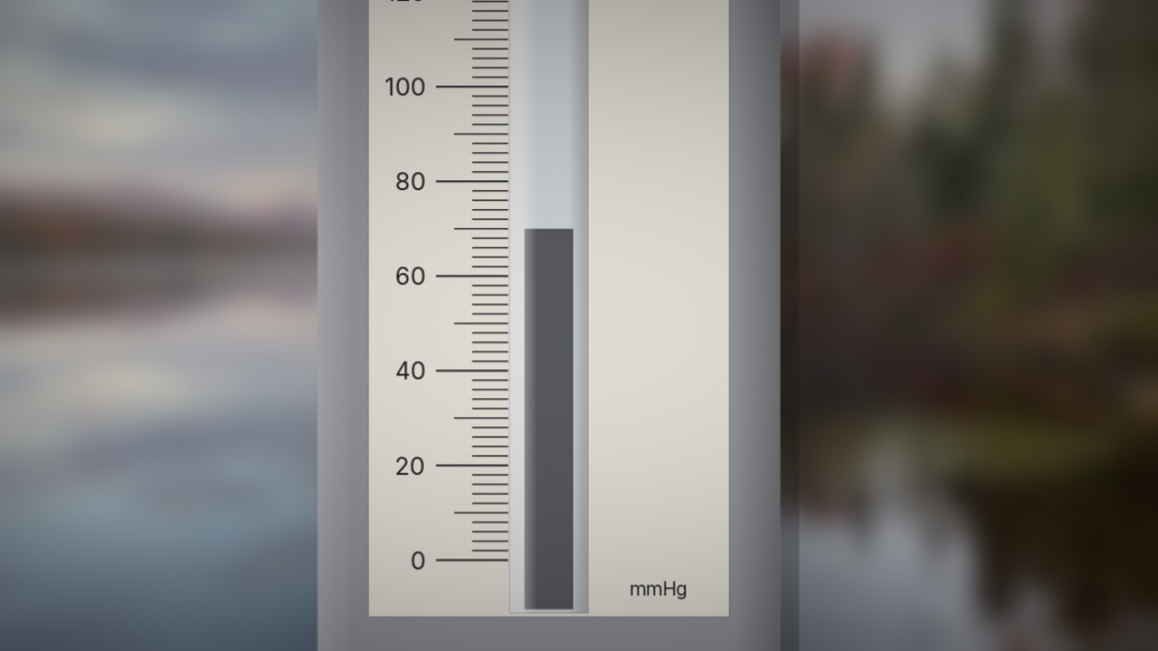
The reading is 70 mmHg
